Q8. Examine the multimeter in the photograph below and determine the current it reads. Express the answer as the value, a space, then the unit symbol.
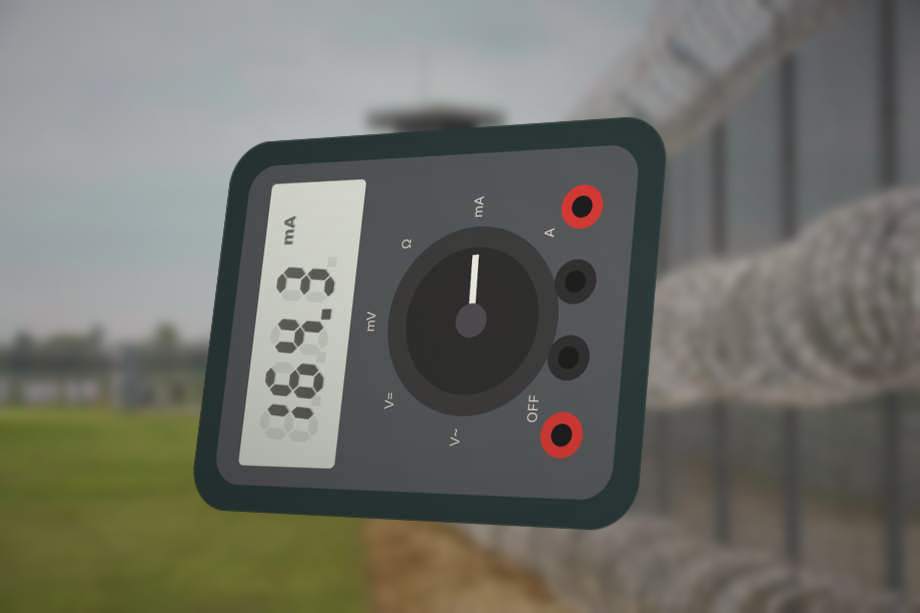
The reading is 164.3 mA
